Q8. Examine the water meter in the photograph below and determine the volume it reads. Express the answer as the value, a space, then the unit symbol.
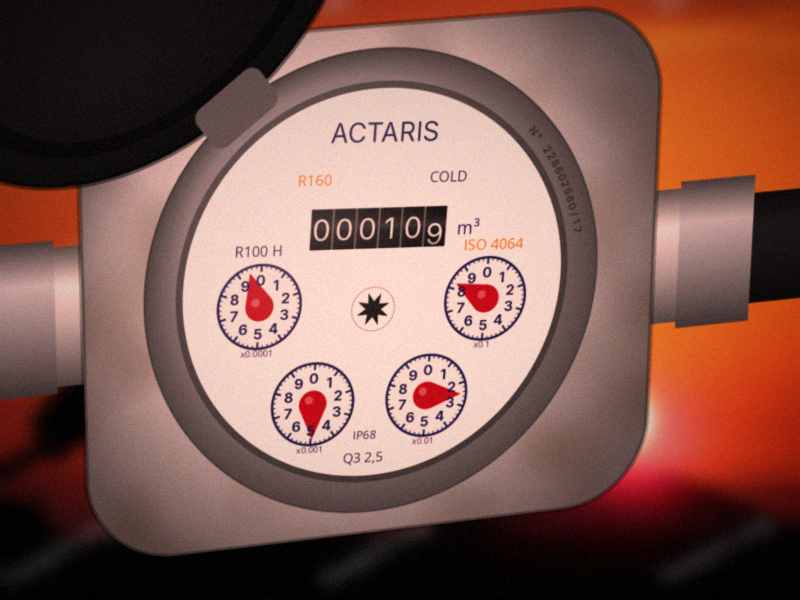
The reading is 108.8249 m³
